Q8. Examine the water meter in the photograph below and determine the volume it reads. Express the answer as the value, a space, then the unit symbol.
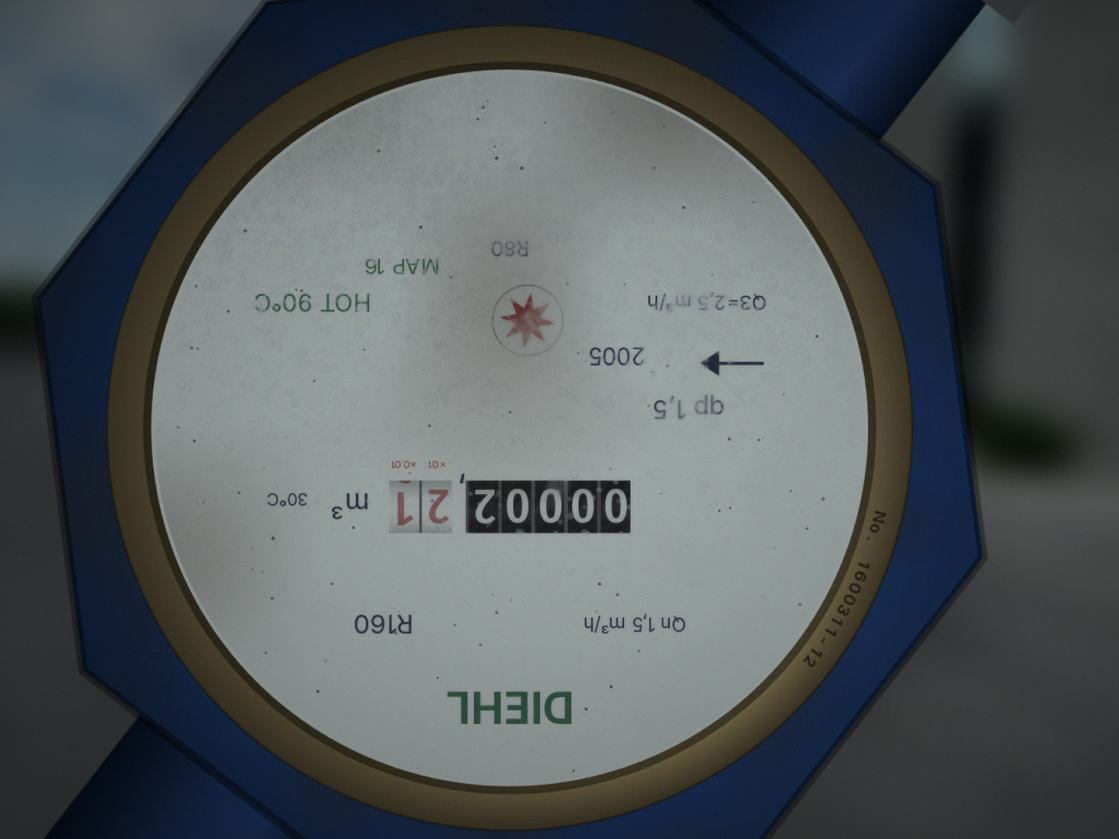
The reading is 2.21 m³
